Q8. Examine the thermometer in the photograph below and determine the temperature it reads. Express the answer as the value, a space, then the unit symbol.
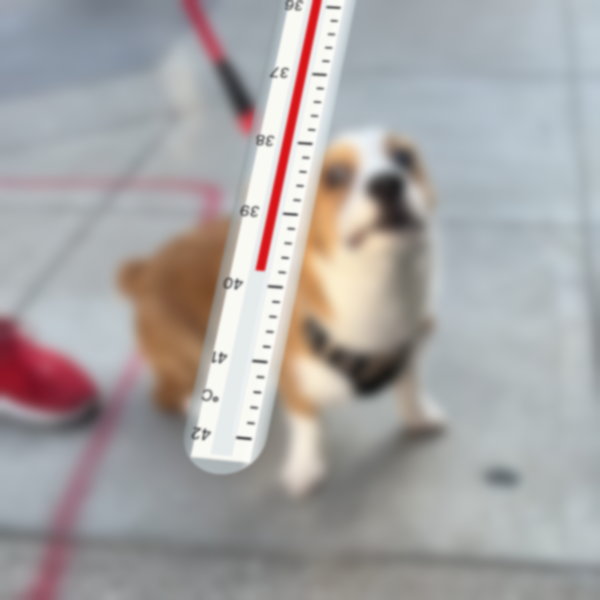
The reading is 39.8 °C
